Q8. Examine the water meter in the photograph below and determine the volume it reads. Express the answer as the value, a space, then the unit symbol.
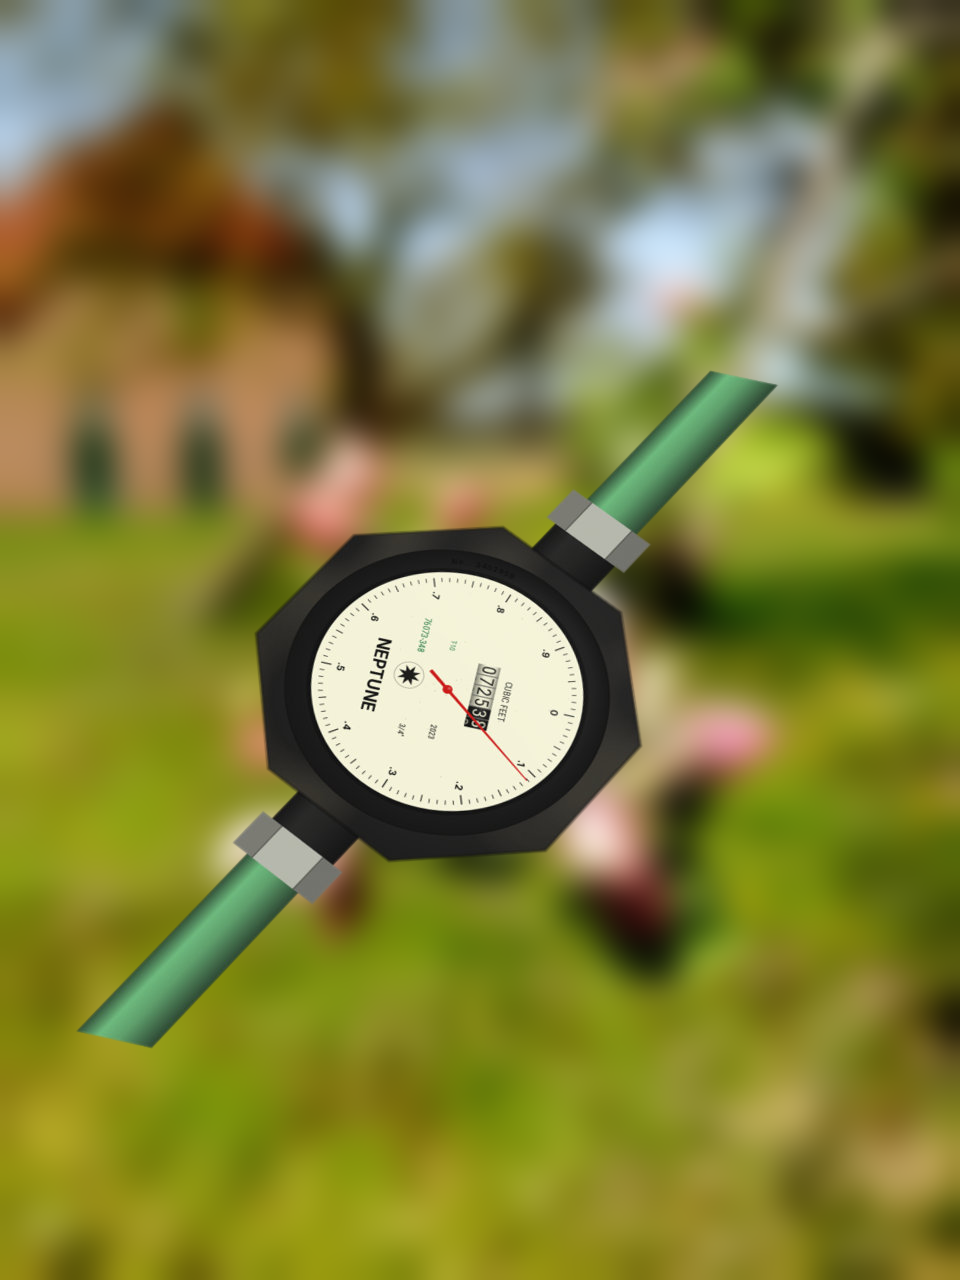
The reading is 72538.11 ft³
